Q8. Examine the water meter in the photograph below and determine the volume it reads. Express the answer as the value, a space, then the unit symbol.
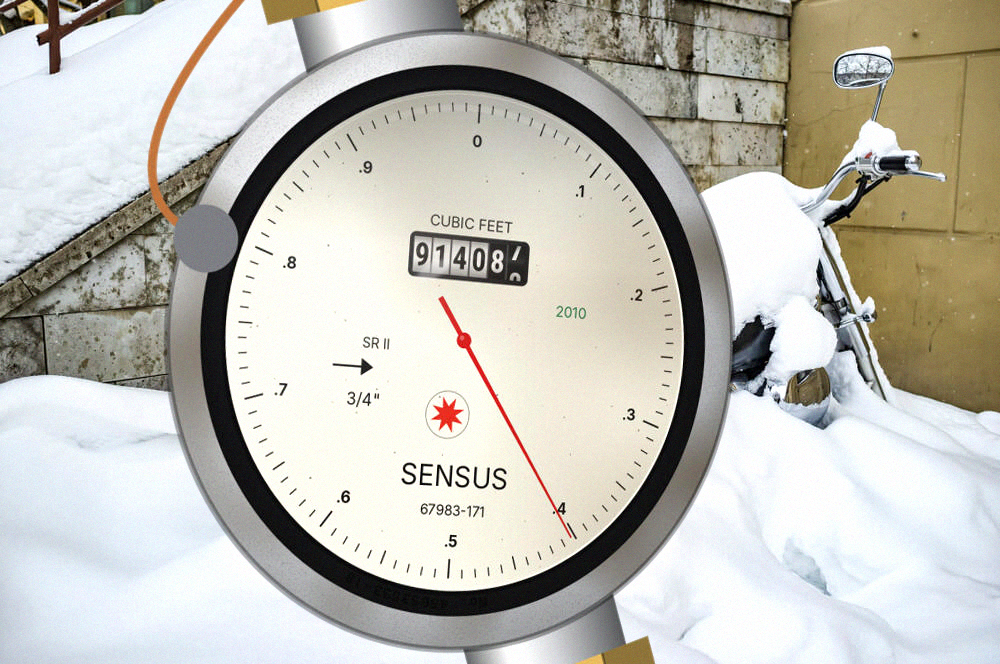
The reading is 914087.40 ft³
